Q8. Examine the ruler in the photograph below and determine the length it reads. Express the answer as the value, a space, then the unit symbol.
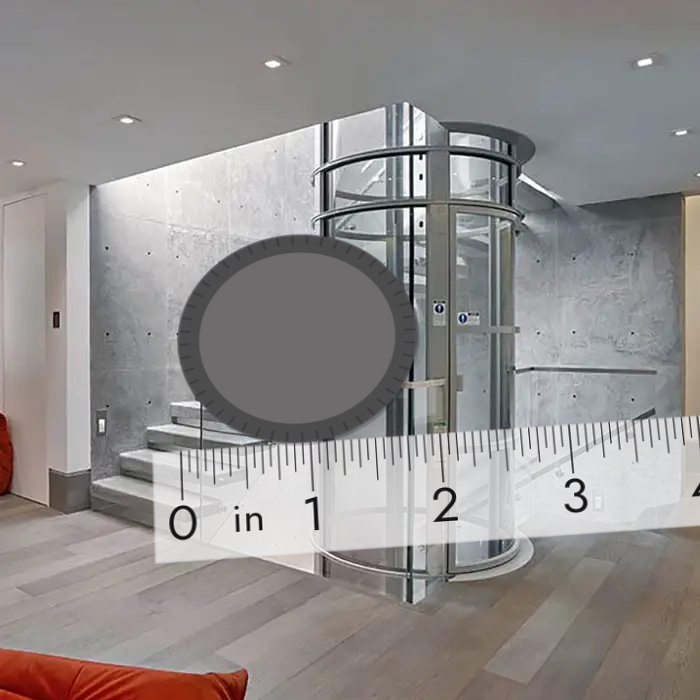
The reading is 1.875 in
